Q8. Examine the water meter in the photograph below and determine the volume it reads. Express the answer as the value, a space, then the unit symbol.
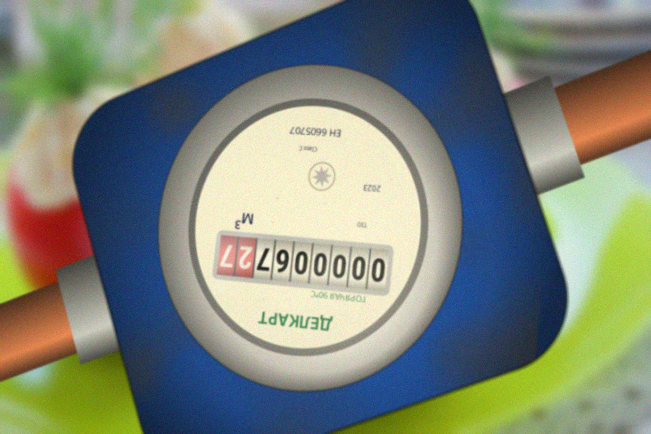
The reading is 67.27 m³
